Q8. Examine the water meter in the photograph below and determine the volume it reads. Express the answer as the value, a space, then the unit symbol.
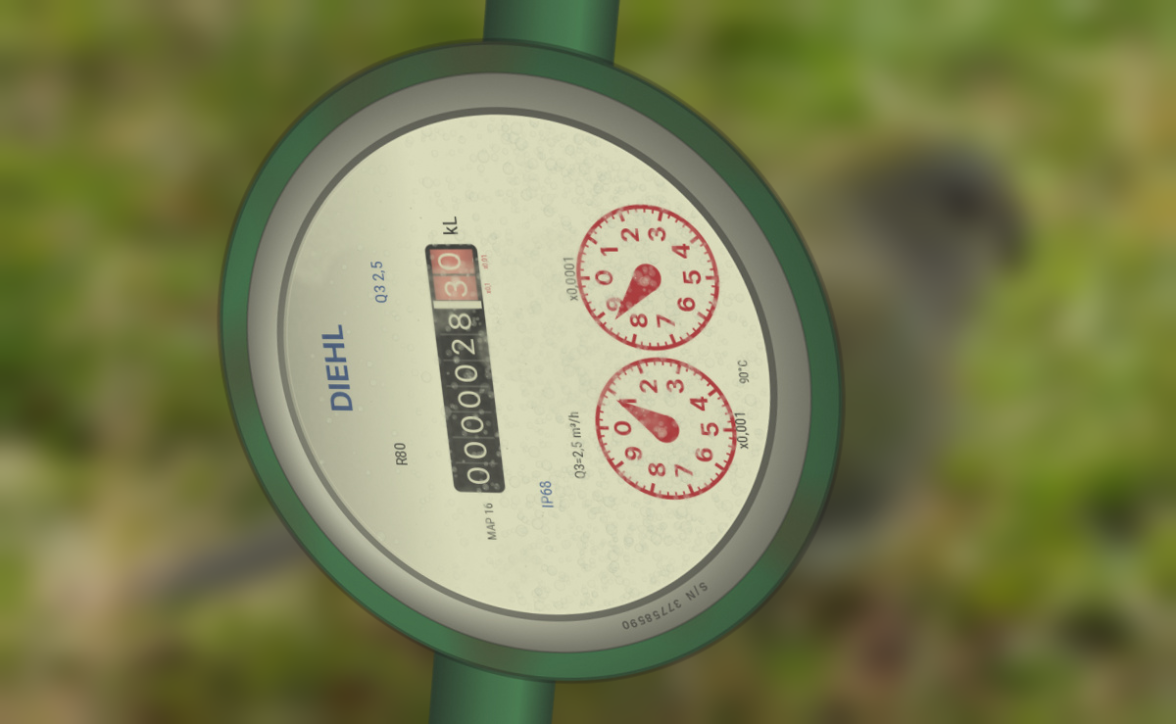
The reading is 28.3008 kL
